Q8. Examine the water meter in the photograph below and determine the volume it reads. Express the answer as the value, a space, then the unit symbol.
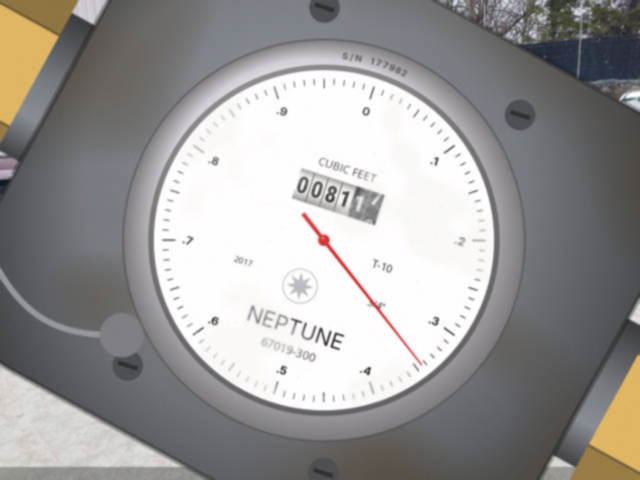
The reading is 8117.34 ft³
